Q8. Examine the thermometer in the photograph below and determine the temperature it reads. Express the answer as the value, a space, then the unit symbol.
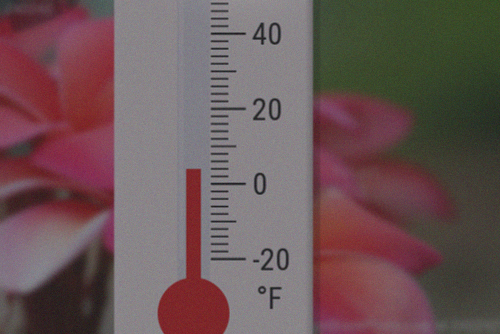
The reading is 4 °F
